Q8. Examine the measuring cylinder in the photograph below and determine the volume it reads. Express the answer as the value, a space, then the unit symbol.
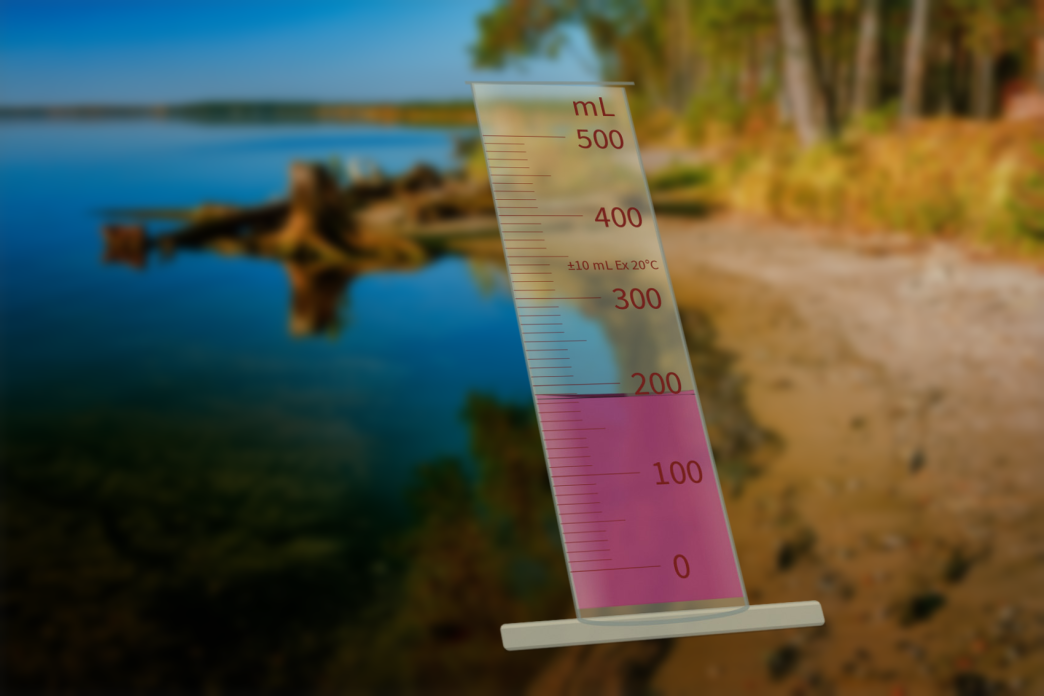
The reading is 185 mL
